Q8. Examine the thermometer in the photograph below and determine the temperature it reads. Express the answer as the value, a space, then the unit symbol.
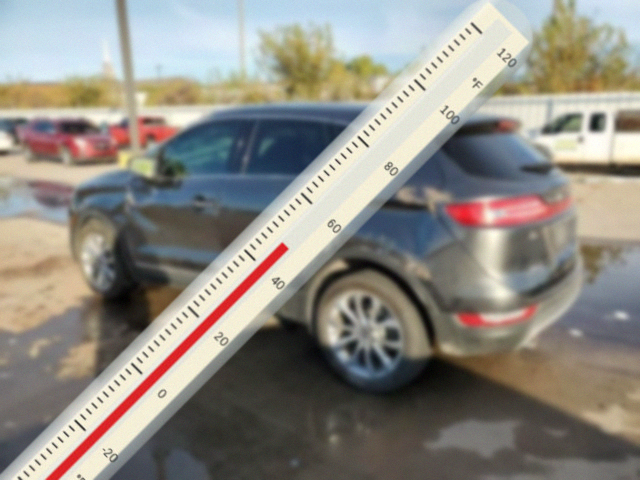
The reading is 48 °F
